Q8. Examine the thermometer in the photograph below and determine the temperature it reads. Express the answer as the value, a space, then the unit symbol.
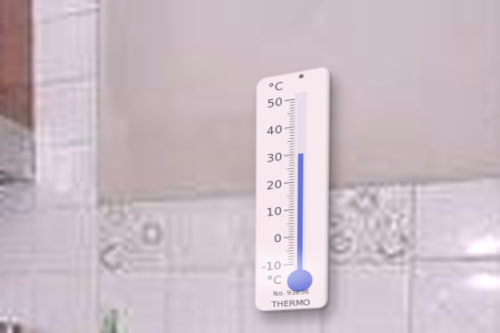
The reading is 30 °C
